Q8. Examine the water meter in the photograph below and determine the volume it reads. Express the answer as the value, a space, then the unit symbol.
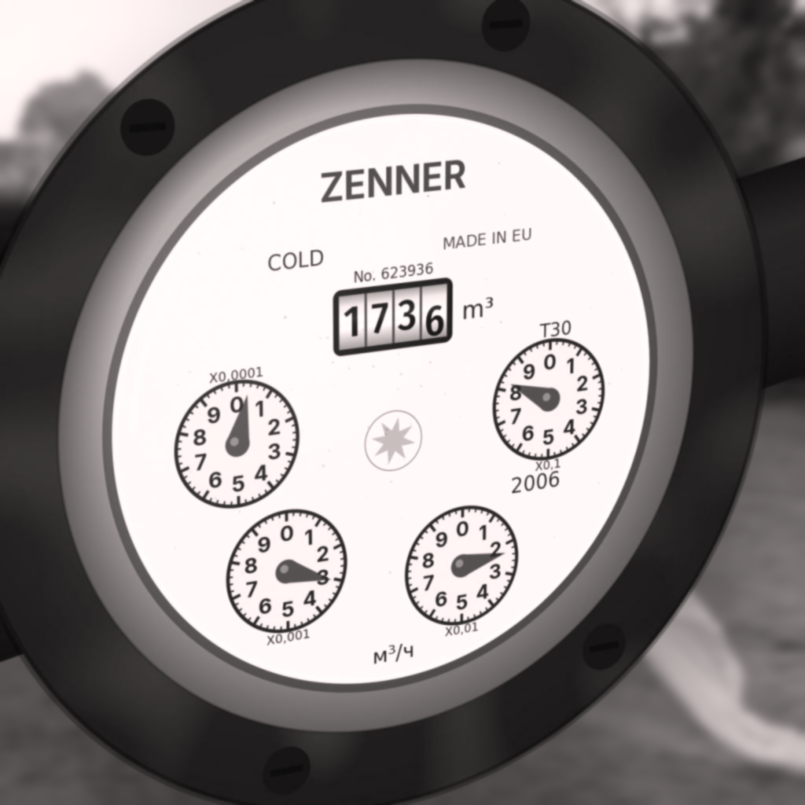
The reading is 1735.8230 m³
